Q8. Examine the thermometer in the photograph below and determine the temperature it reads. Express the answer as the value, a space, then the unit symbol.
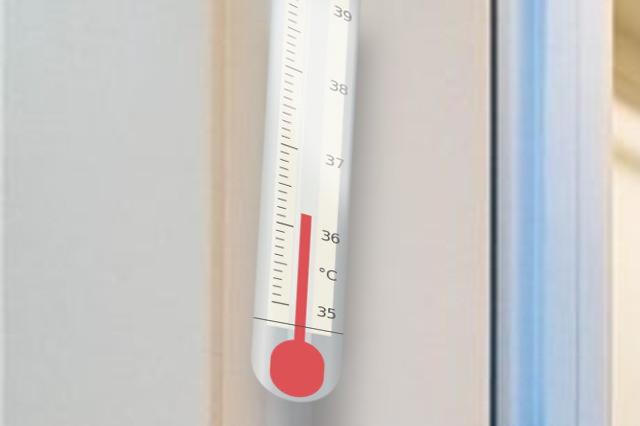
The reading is 36.2 °C
